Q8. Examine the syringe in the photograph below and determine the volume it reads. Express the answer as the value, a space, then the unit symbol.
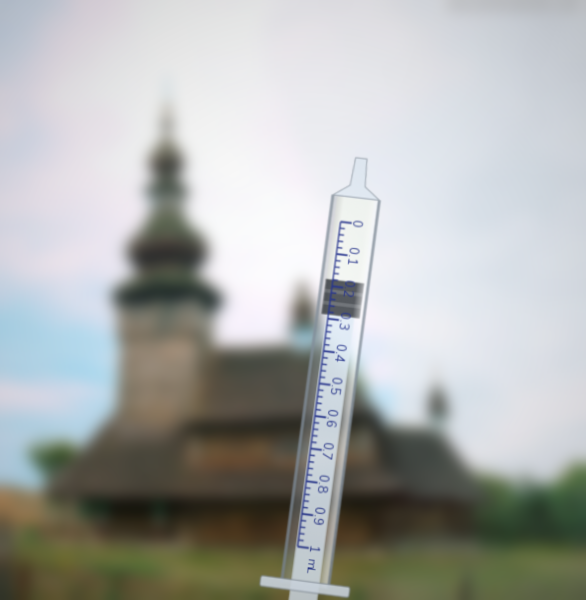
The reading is 0.18 mL
